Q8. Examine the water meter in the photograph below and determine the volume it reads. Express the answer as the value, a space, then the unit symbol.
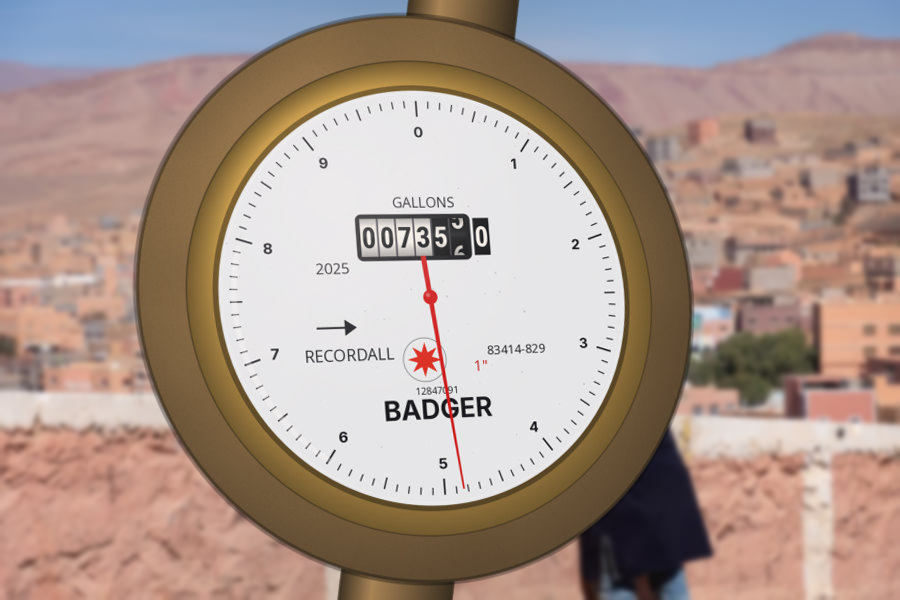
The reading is 73554.8 gal
